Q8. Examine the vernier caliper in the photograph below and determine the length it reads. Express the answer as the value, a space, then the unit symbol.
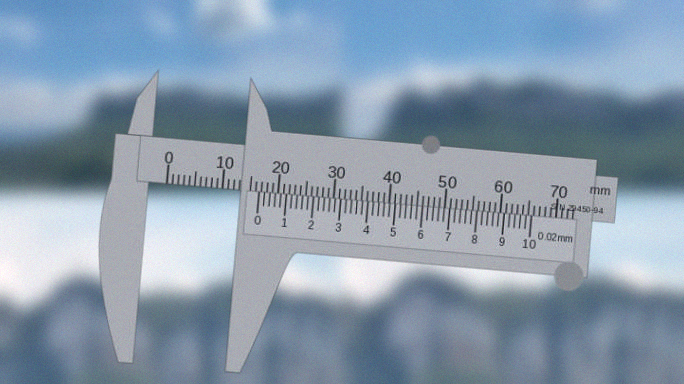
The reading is 16.6 mm
